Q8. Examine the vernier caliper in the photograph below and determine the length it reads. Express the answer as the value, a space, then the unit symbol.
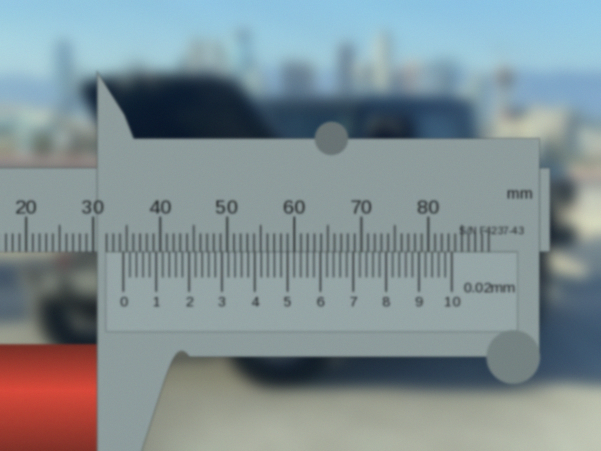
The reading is 34.5 mm
